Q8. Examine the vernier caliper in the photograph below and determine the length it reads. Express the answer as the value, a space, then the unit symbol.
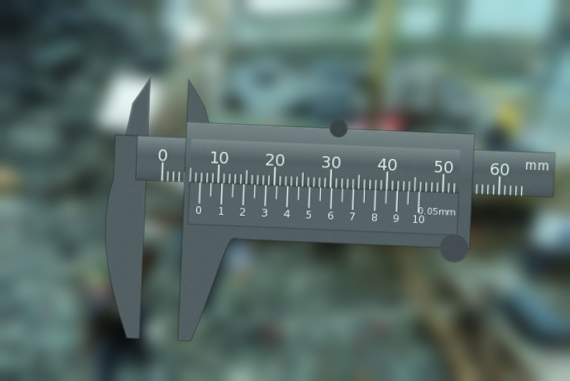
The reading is 6.8 mm
